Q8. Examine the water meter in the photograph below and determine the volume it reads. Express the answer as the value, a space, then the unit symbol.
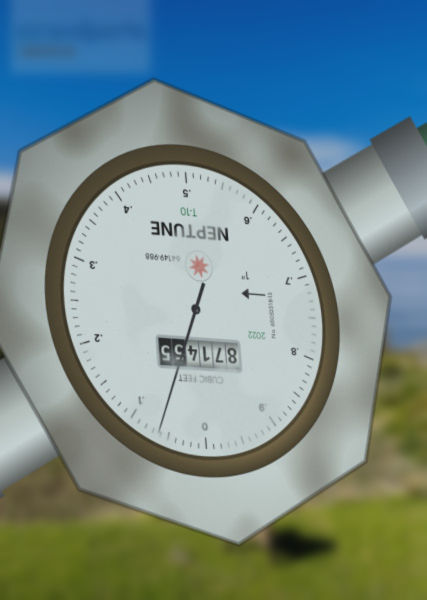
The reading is 871455.06 ft³
